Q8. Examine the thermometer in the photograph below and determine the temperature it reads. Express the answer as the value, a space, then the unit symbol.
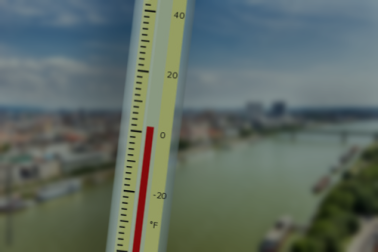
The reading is 2 °F
